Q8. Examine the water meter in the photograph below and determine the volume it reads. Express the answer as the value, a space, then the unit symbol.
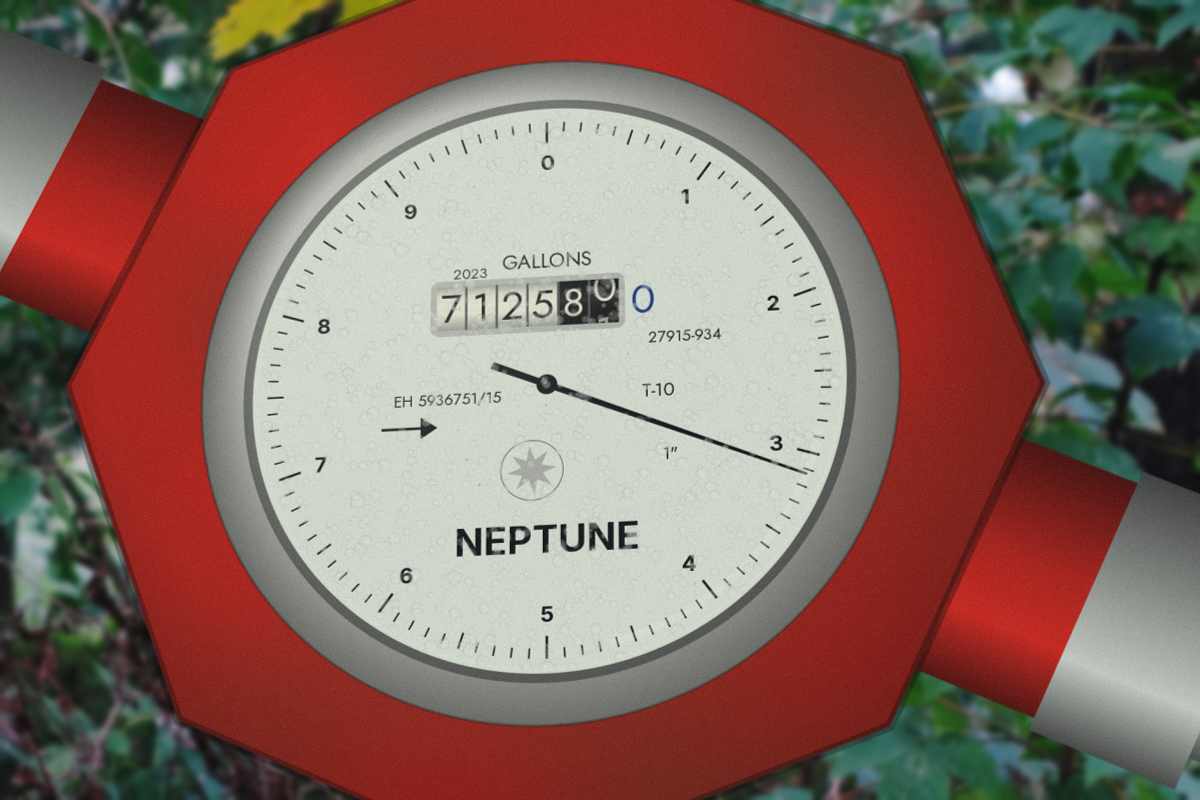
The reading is 7125803.1 gal
